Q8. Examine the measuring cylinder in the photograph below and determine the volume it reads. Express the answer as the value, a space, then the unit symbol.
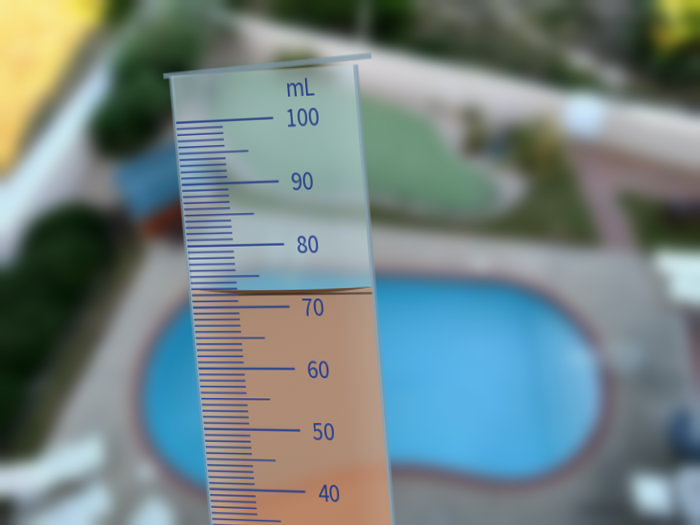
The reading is 72 mL
